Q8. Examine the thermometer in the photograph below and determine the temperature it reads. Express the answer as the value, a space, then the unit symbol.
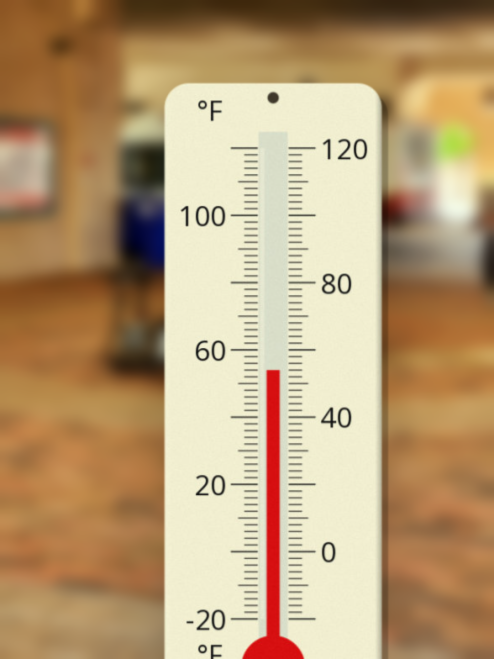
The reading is 54 °F
